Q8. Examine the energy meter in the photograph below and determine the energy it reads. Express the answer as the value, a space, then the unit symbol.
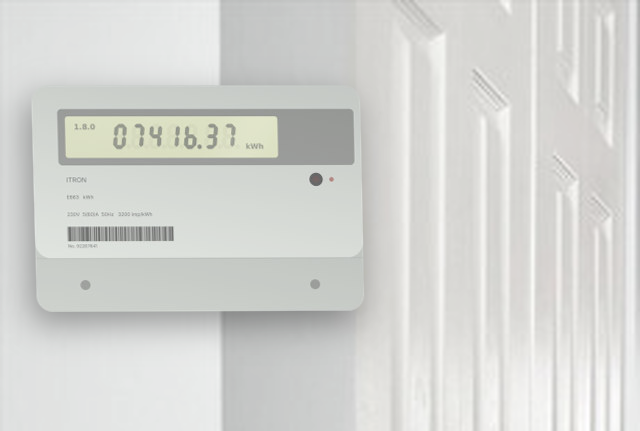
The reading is 7416.37 kWh
